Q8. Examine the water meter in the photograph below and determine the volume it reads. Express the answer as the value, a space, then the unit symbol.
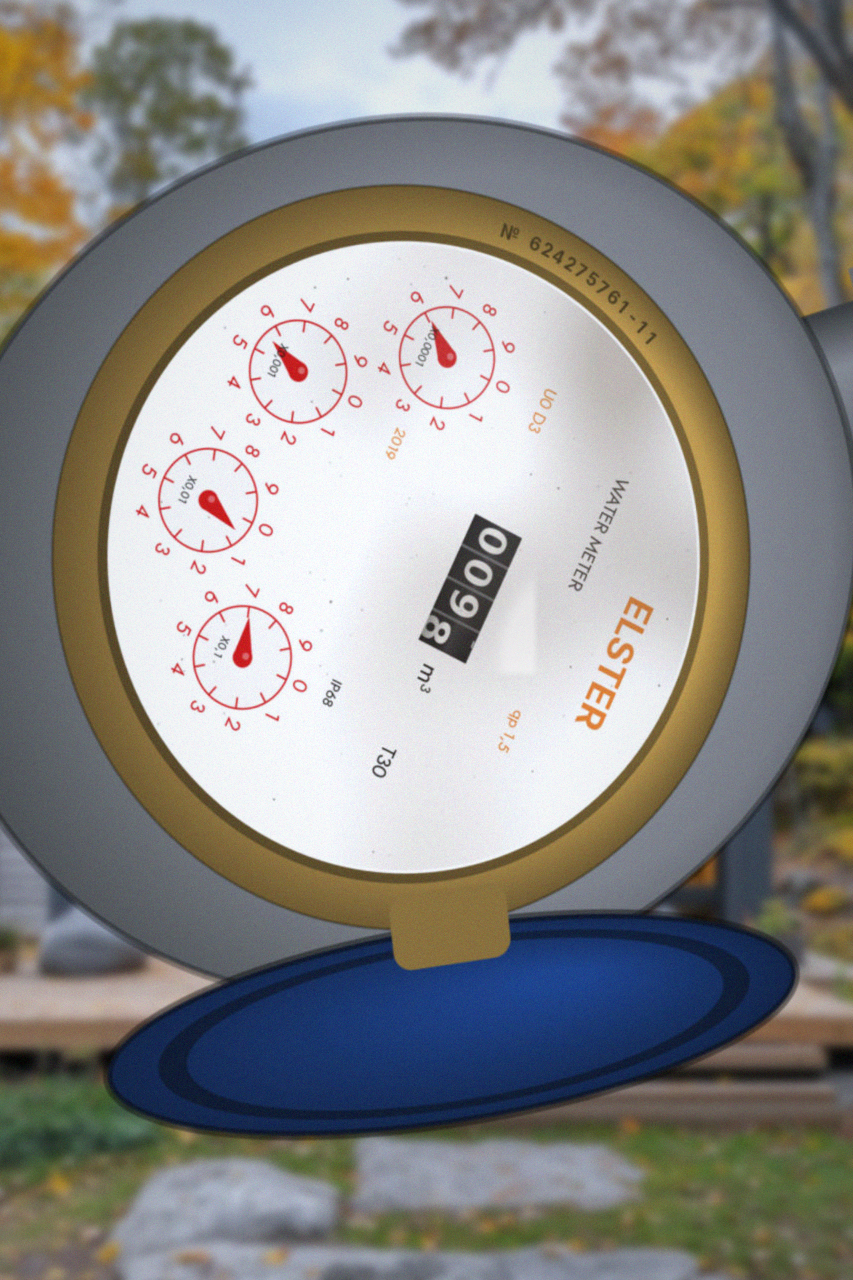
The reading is 97.7056 m³
